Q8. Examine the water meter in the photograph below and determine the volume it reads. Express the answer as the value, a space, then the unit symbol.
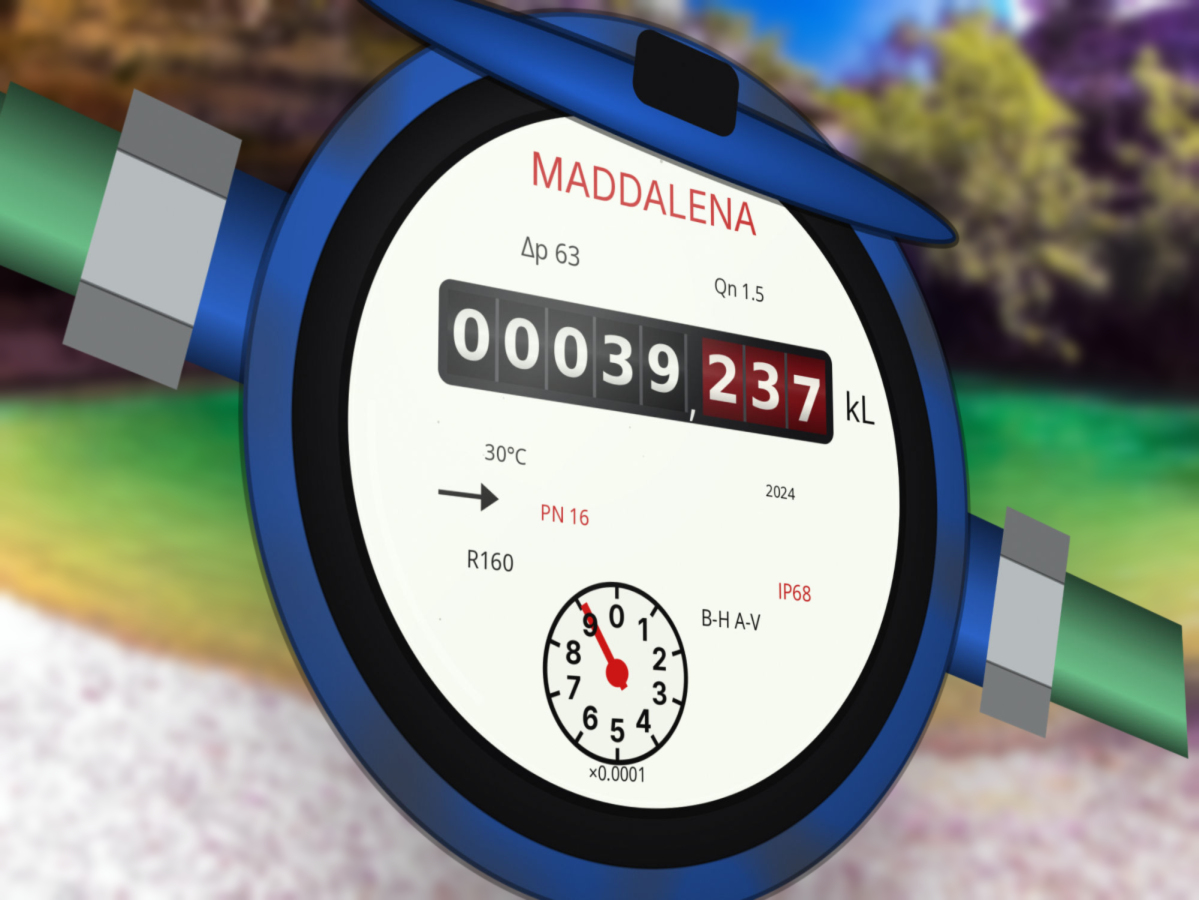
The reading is 39.2369 kL
